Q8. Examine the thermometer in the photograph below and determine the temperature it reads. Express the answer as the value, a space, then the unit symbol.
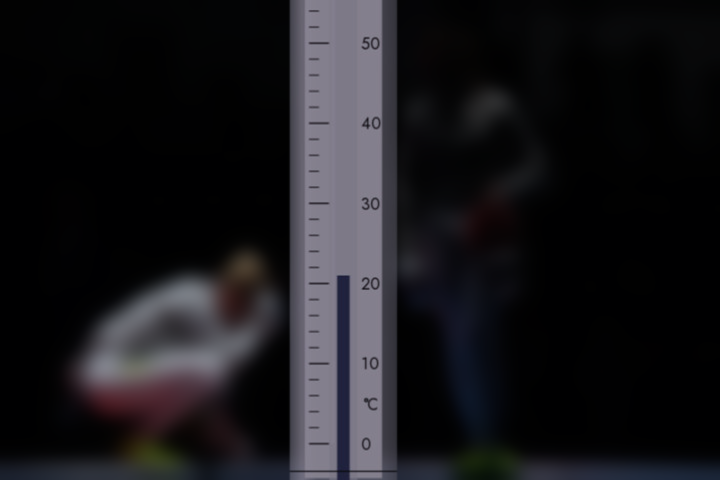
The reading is 21 °C
